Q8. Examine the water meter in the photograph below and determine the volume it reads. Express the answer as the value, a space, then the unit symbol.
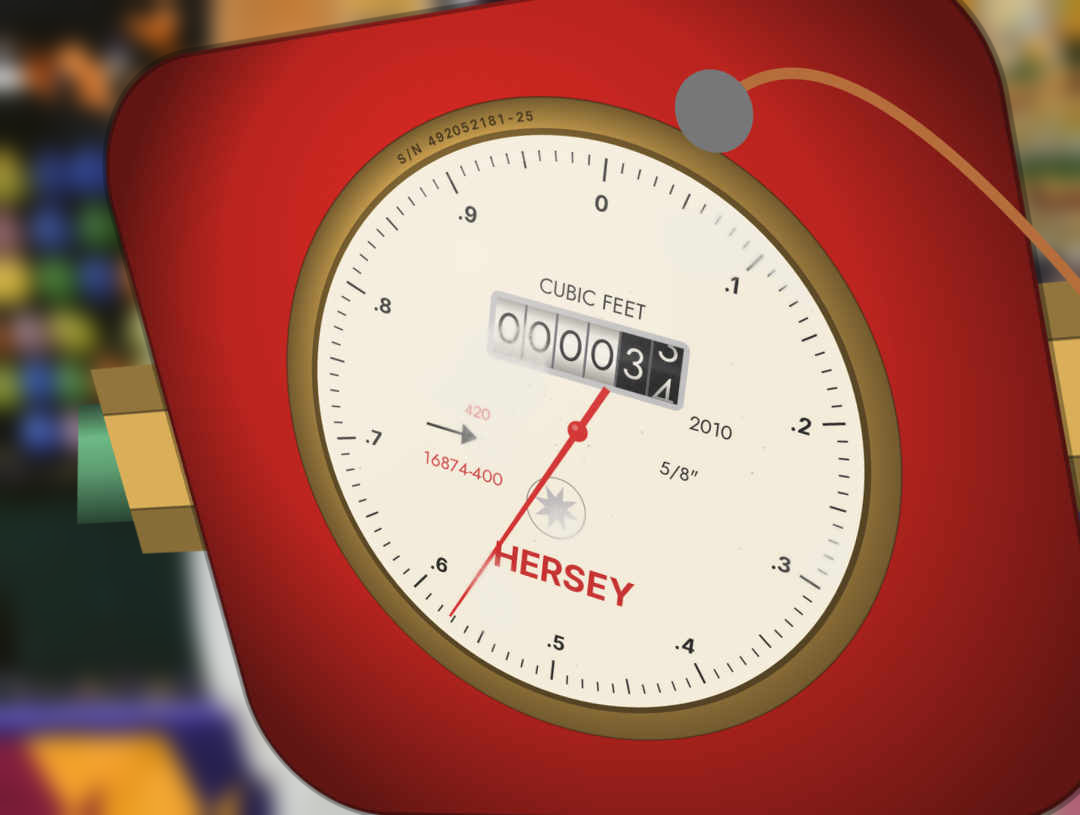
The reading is 33.57 ft³
